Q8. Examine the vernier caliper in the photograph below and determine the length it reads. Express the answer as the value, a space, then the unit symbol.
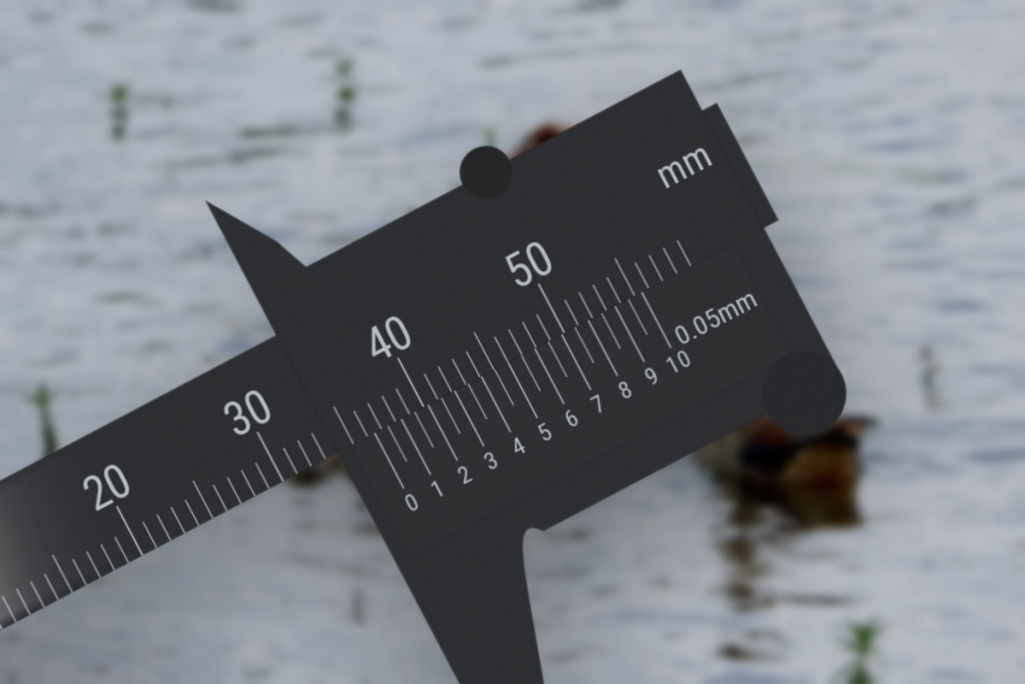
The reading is 36.5 mm
